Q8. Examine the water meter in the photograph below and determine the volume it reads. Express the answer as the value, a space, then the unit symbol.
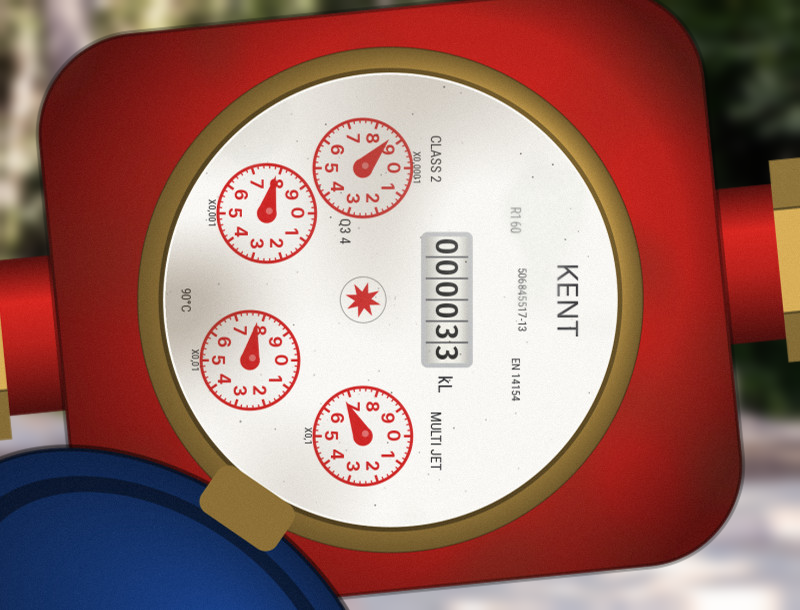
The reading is 33.6778 kL
